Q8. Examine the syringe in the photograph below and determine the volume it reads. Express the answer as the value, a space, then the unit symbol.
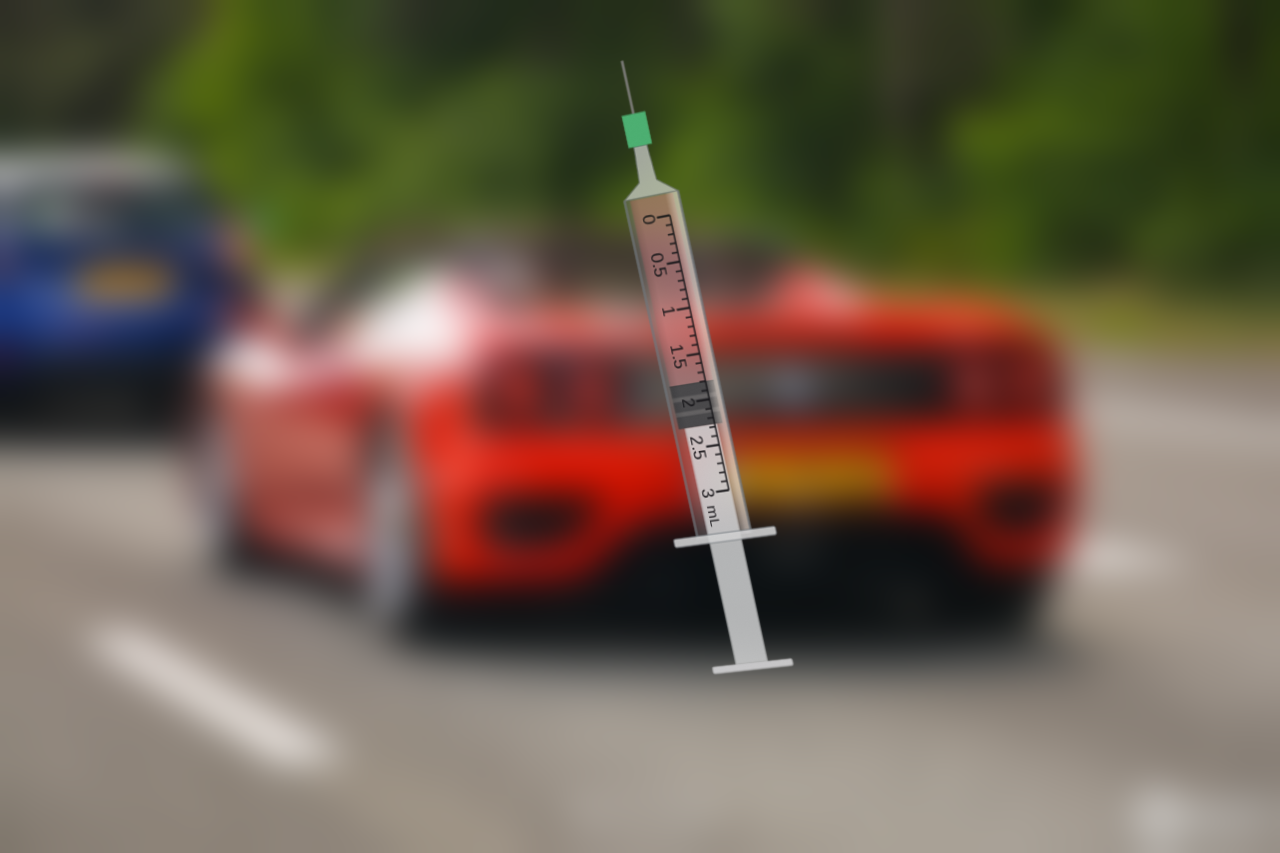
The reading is 1.8 mL
